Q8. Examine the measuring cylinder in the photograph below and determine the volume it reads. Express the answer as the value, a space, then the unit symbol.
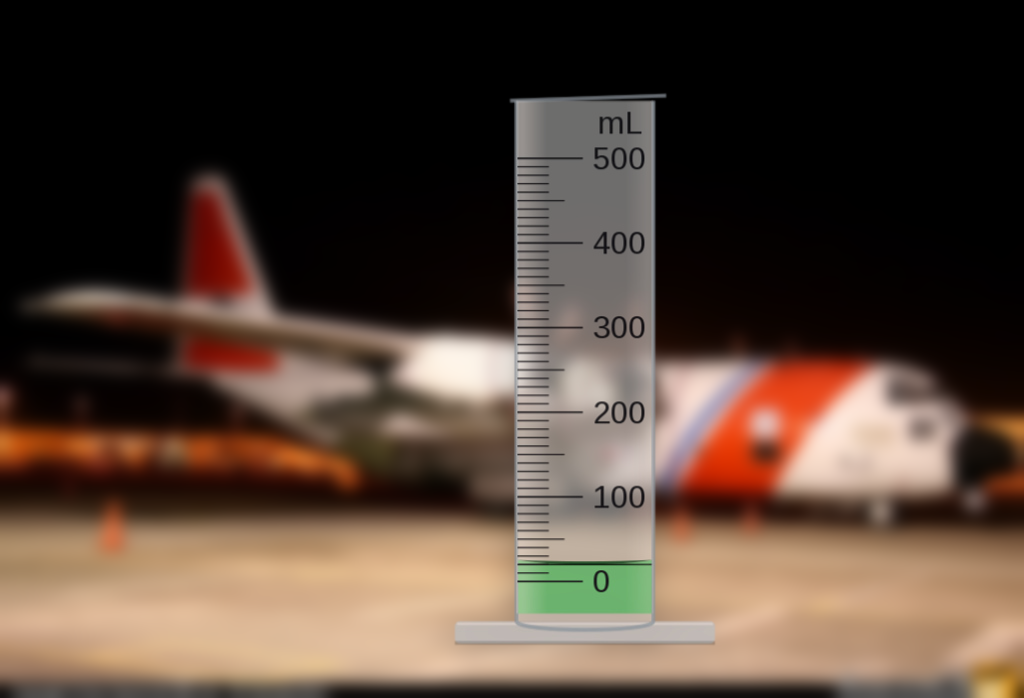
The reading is 20 mL
